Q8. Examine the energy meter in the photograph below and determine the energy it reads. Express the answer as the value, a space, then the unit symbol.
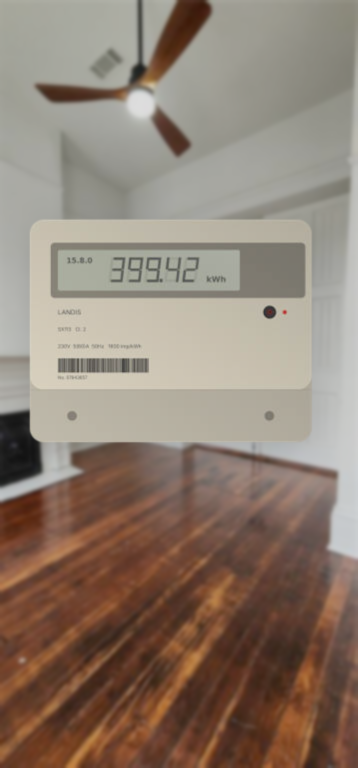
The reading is 399.42 kWh
